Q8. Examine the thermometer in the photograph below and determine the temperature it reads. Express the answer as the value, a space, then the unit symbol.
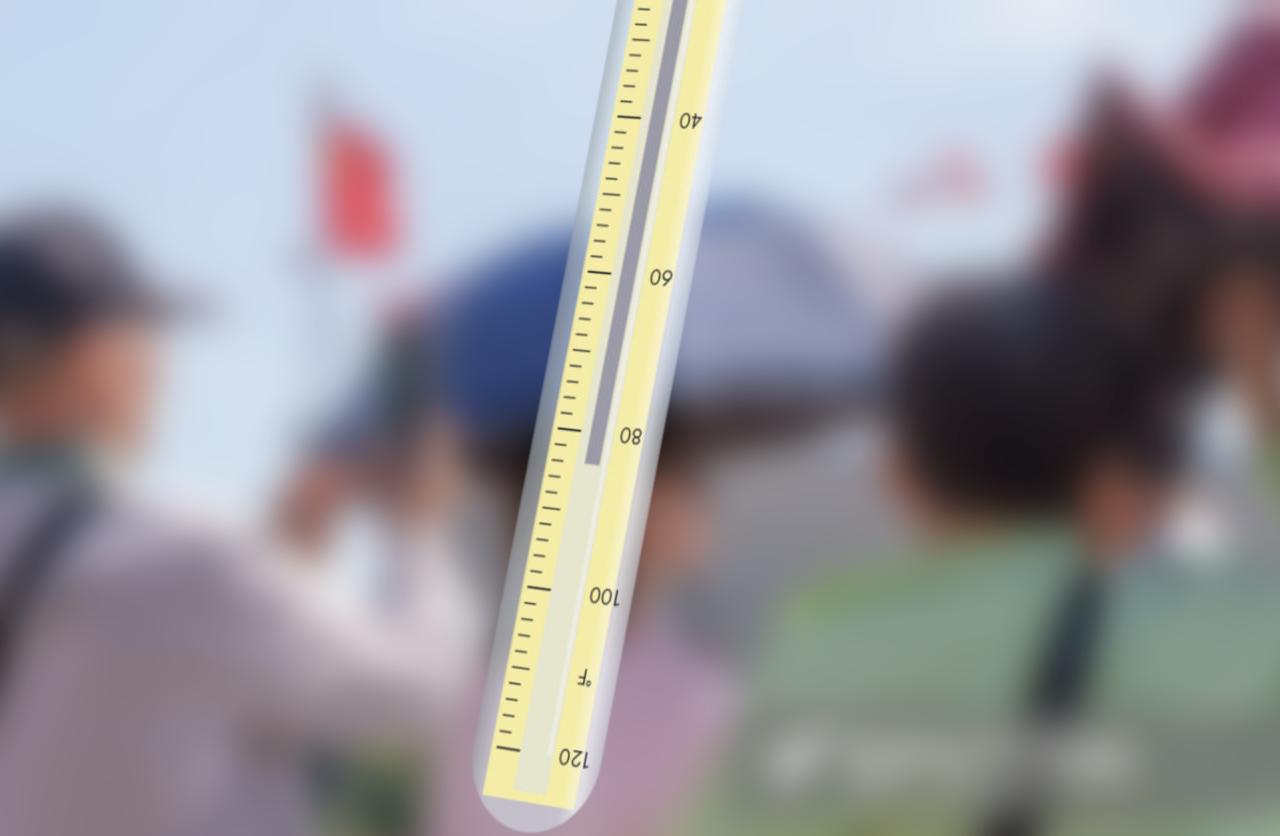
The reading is 84 °F
